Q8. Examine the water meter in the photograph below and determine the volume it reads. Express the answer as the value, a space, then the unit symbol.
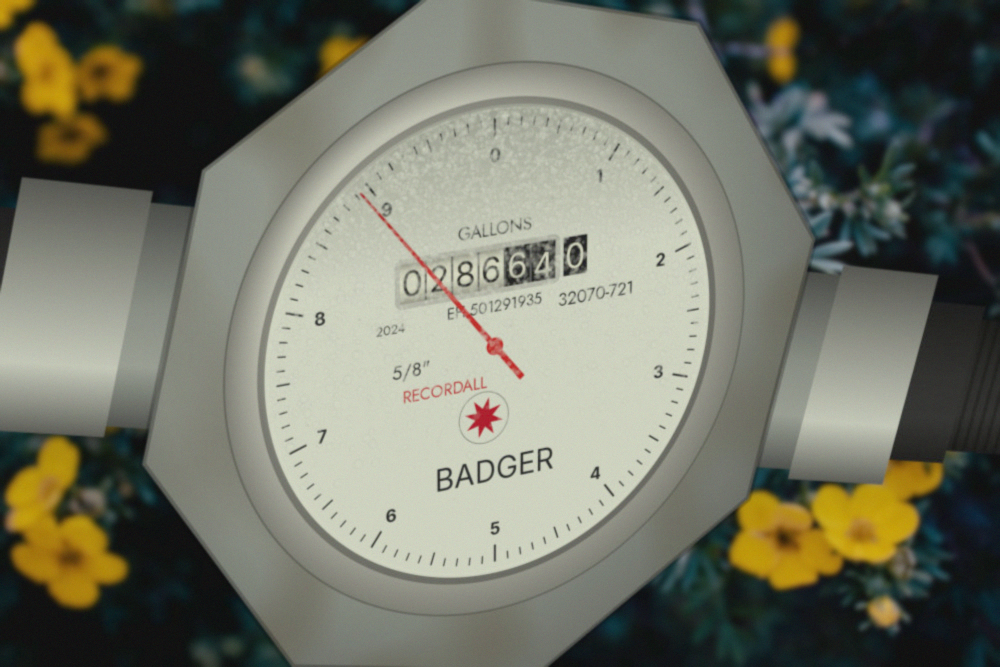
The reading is 286638.9 gal
